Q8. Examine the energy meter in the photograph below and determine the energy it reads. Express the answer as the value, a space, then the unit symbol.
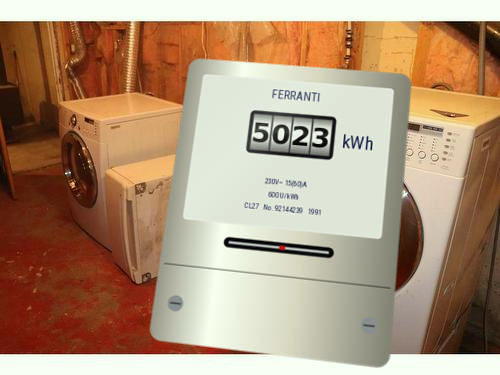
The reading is 5023 kWh
